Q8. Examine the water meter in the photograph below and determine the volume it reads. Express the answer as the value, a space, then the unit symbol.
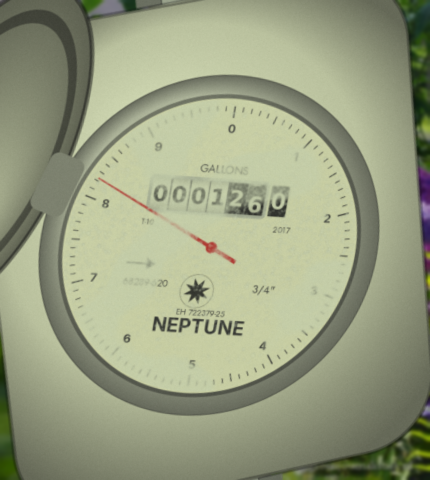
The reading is 1258.2 gal
